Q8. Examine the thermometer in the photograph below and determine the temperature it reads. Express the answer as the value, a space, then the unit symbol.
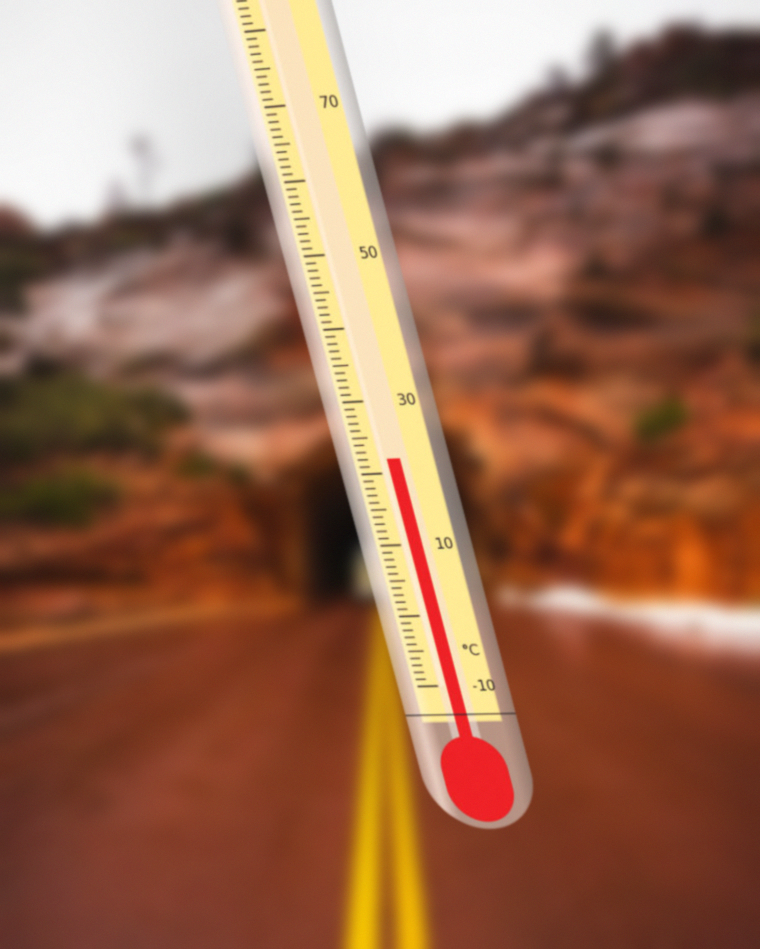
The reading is 22 °C
